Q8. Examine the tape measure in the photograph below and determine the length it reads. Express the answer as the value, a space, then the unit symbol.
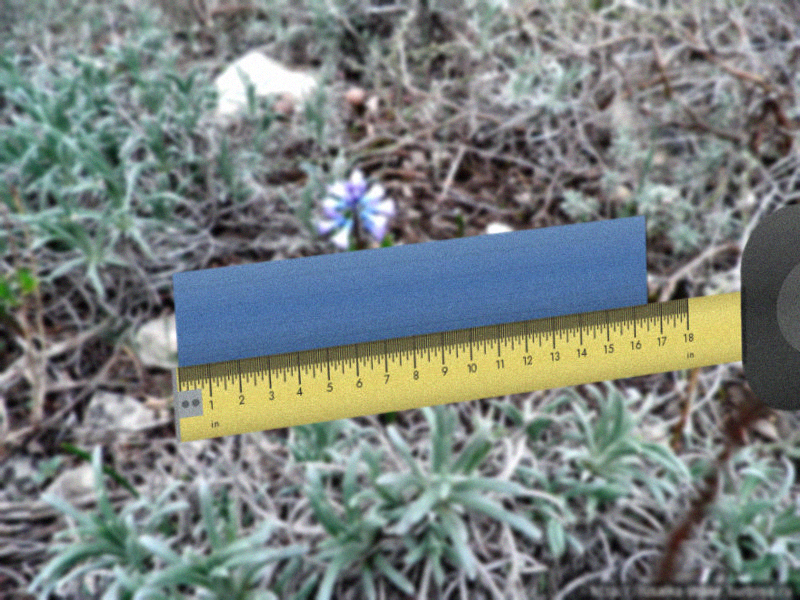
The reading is 16.5 in
